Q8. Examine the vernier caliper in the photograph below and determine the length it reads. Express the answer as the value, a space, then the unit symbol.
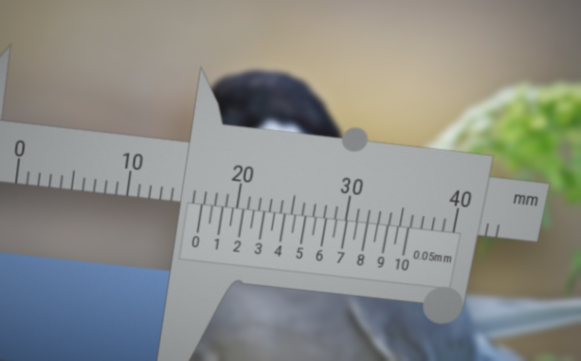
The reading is 16.8 mm
